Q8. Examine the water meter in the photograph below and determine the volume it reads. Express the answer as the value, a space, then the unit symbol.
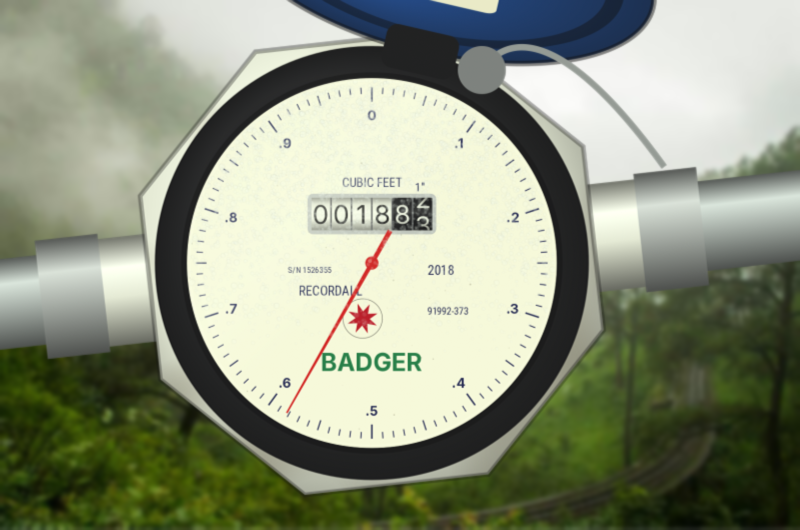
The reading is 1882.58 ft³
